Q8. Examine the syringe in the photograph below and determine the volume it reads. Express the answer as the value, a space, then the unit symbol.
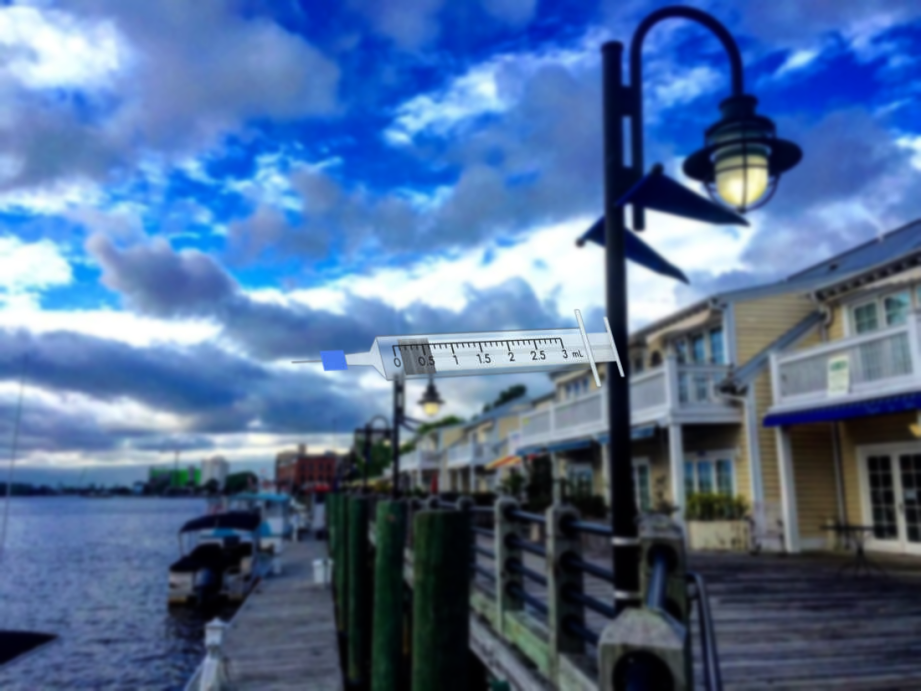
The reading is 0.1 mL
